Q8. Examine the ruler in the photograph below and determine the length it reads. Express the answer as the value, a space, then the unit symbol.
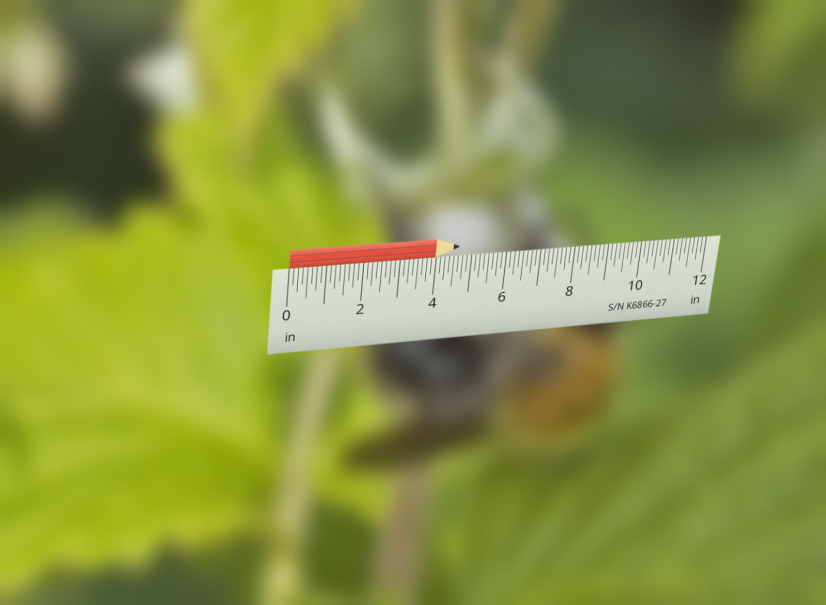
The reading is 4.625 in
